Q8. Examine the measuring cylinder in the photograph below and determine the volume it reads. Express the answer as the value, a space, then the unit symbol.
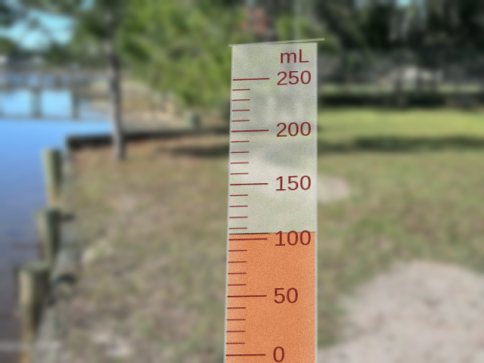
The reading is 105 mL
